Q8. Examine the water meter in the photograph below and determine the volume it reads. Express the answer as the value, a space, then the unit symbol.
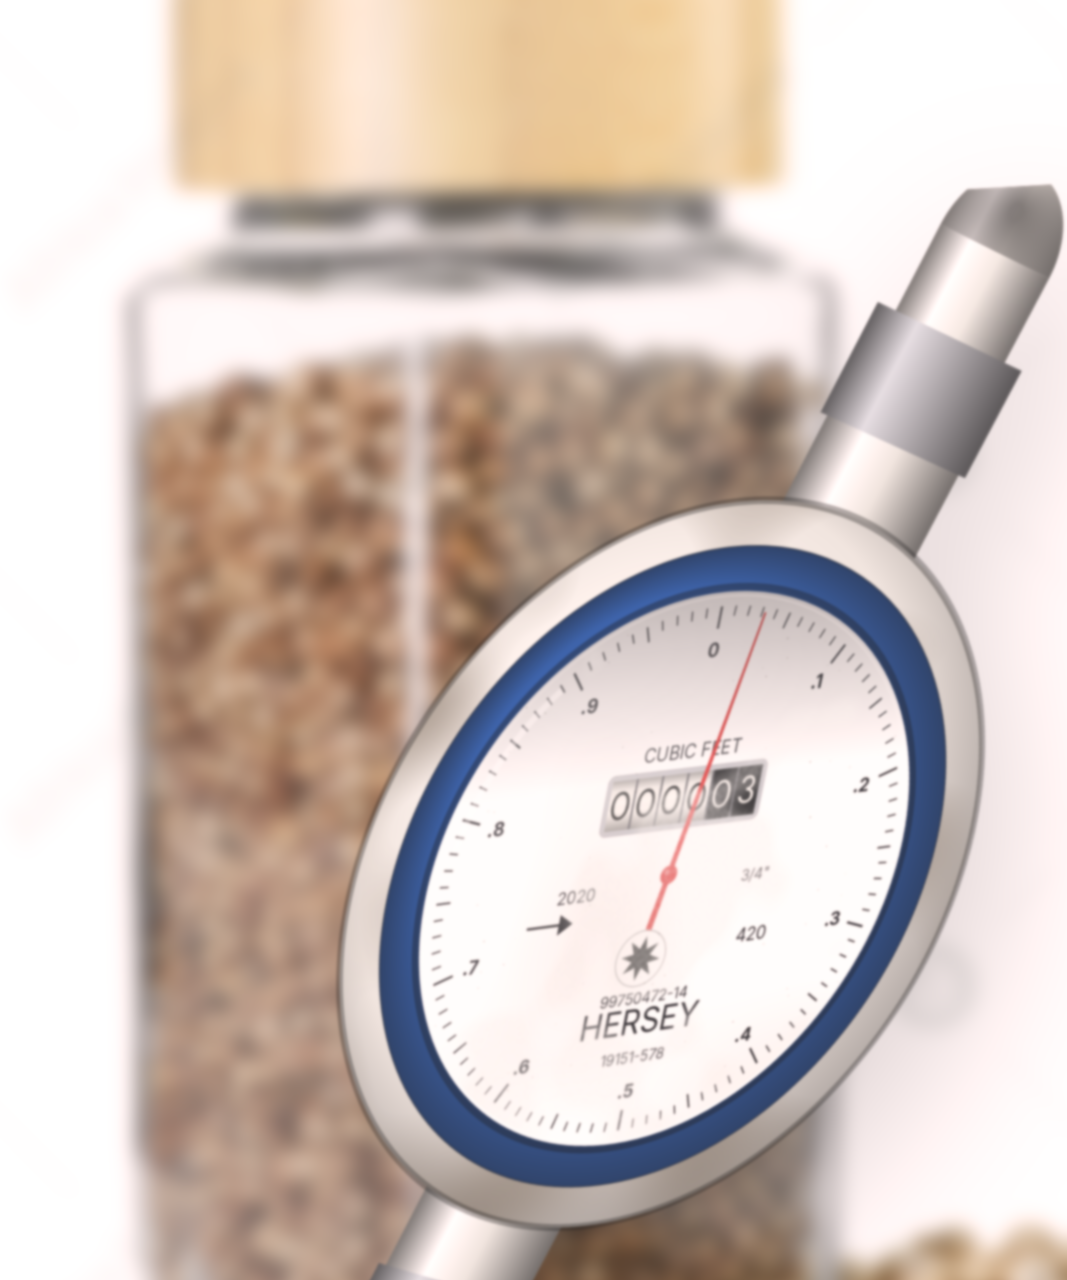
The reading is 3.03 ft³
